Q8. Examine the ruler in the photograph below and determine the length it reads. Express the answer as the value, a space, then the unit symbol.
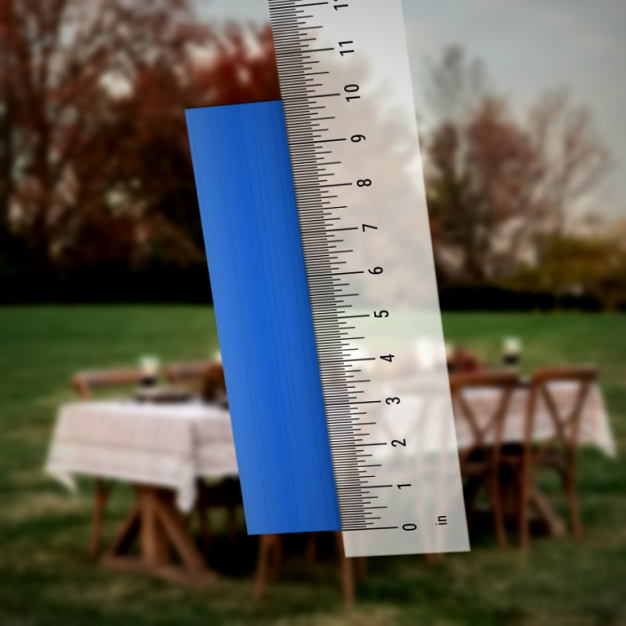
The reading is 10 in
